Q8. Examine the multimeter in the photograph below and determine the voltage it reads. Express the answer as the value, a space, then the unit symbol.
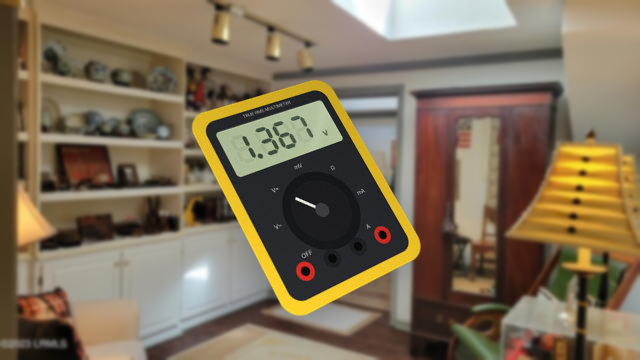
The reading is 1.367 V
